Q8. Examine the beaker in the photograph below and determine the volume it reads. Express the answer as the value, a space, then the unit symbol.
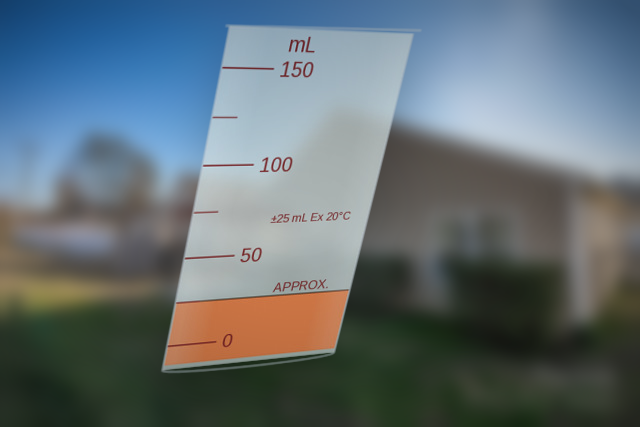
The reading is 25 mL
